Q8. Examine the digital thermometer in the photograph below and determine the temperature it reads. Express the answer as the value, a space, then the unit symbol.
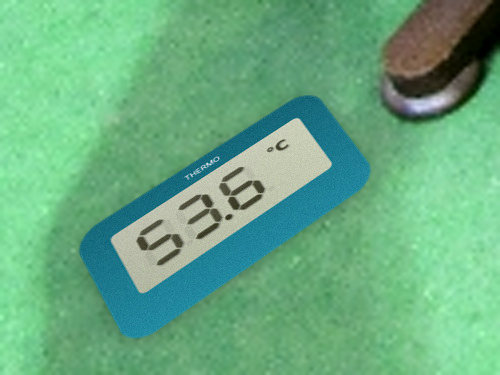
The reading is 53.6 °C
